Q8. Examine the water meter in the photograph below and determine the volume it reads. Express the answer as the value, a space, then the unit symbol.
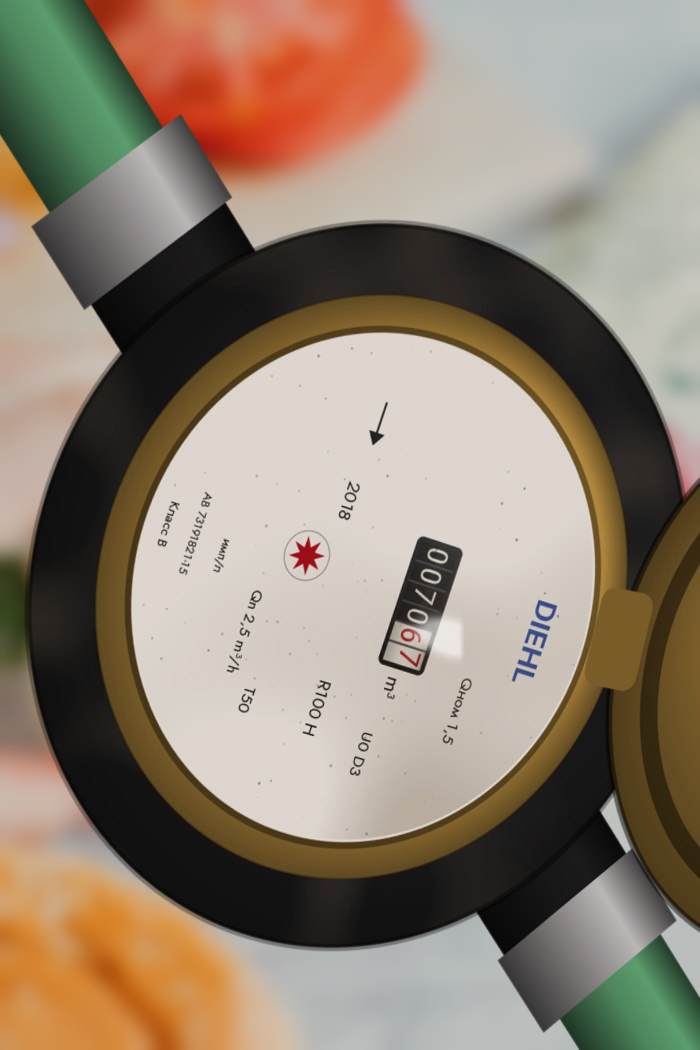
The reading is 70.67 m³
